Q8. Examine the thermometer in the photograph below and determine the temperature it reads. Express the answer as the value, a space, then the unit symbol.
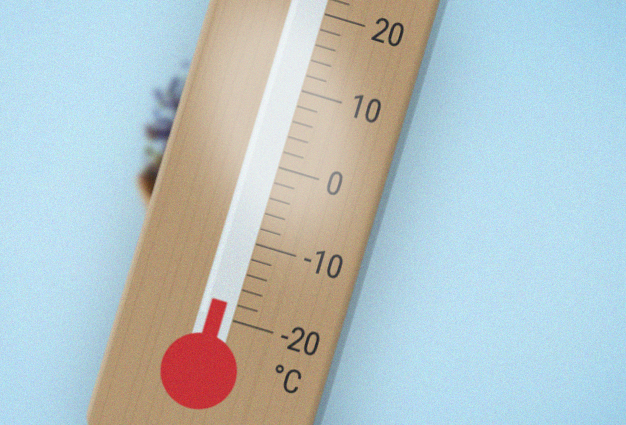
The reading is -18 °C
